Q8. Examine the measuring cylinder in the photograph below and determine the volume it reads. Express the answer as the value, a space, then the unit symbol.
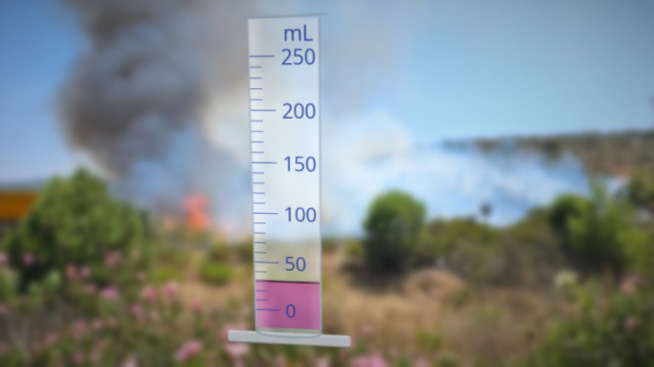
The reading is 30 mL
